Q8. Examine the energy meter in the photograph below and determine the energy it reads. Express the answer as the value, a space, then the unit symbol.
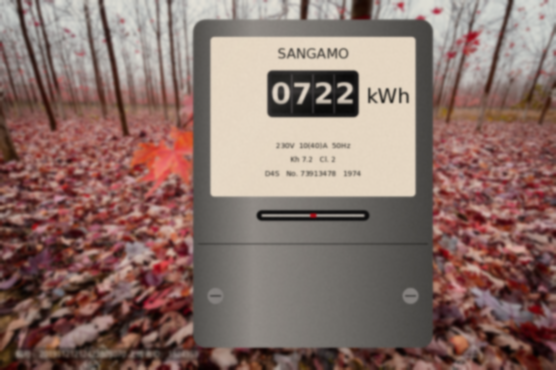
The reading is 722 kWh
